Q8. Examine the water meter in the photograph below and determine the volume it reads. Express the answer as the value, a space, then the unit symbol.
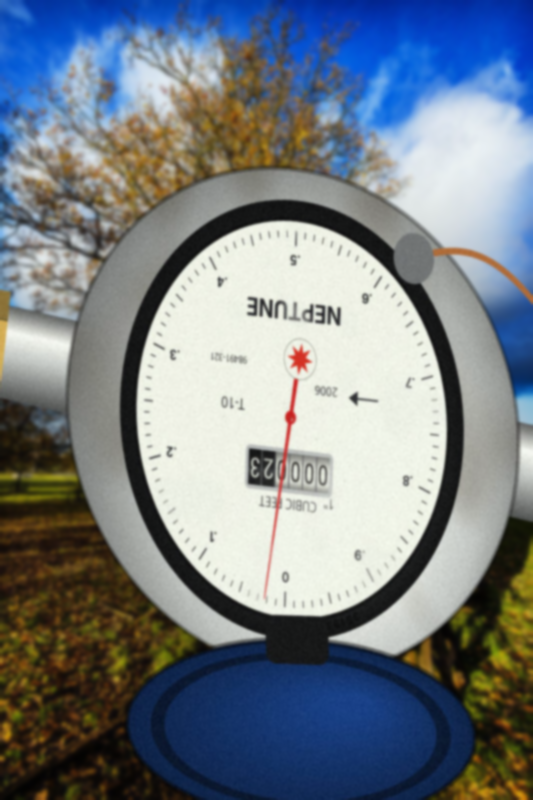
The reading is 23.02 ft³
